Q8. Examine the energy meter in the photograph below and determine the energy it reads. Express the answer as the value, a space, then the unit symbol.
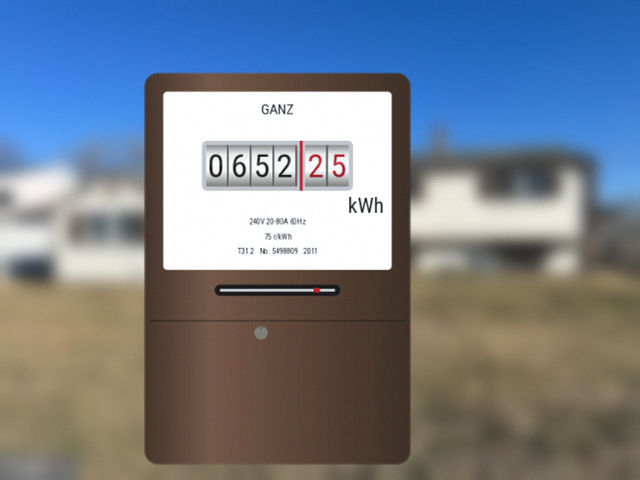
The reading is 652.25 kWh
